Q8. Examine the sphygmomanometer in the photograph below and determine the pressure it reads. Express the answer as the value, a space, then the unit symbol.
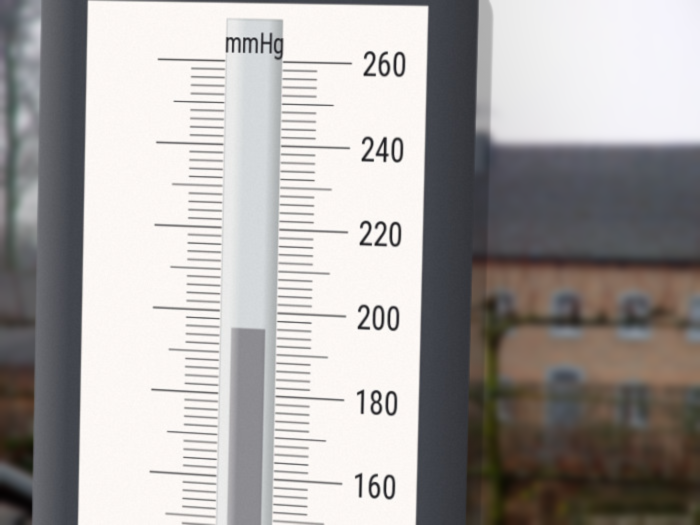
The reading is 196 mmHg
